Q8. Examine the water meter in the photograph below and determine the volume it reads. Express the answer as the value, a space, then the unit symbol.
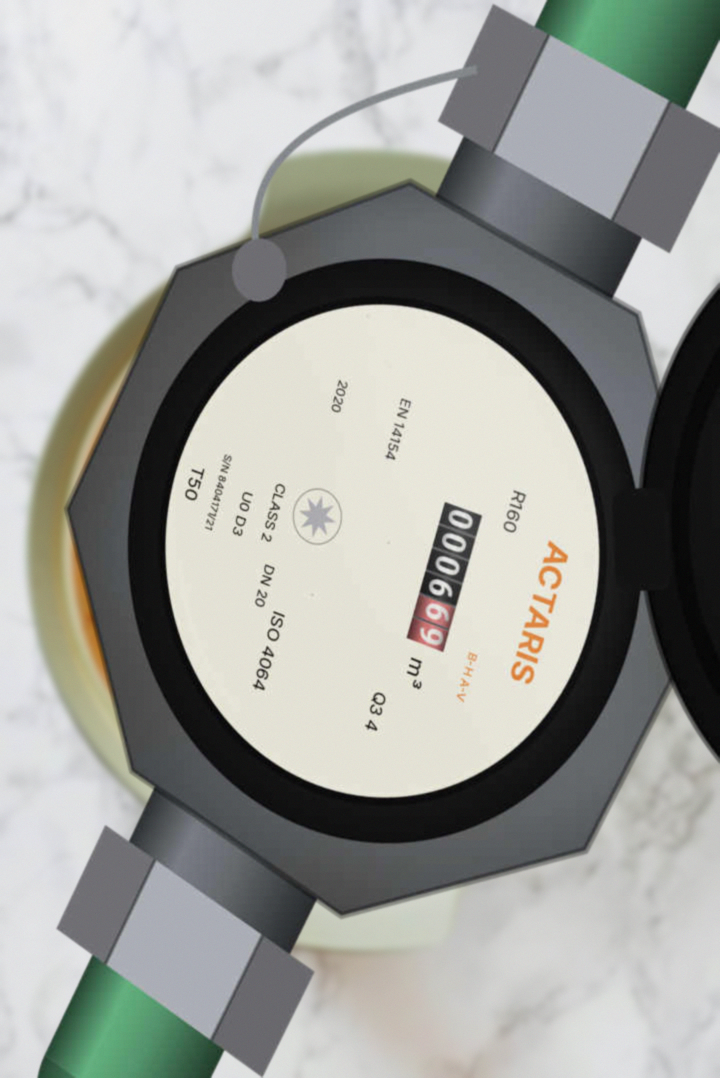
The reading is 6.69 m³
